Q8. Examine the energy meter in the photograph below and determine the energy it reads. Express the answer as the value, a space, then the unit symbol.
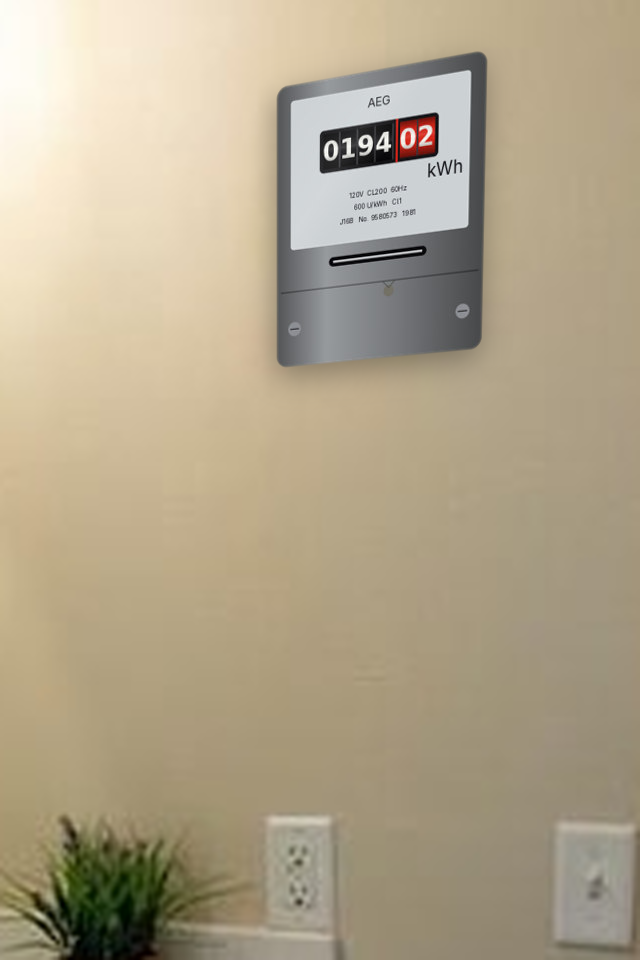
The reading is 194.02 kWh
